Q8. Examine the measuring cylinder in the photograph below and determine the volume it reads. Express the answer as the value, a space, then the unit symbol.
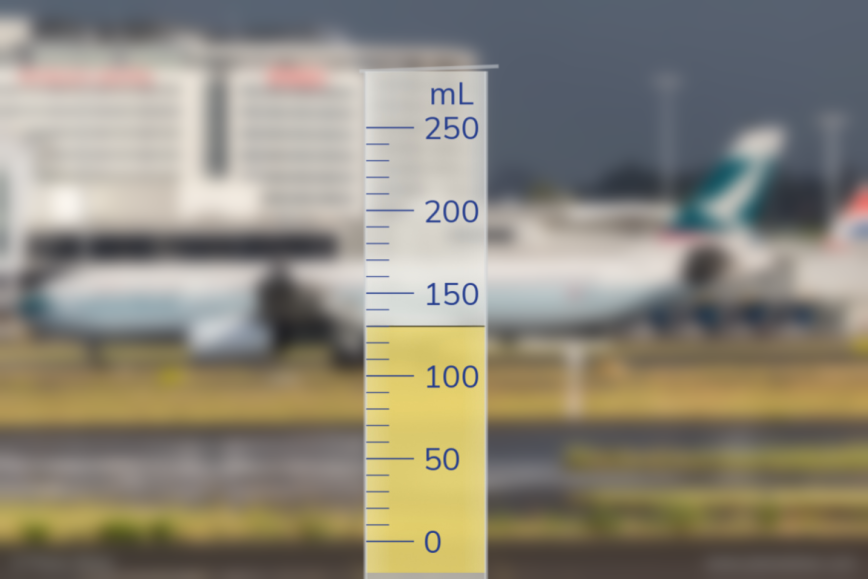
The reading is 130 mL
